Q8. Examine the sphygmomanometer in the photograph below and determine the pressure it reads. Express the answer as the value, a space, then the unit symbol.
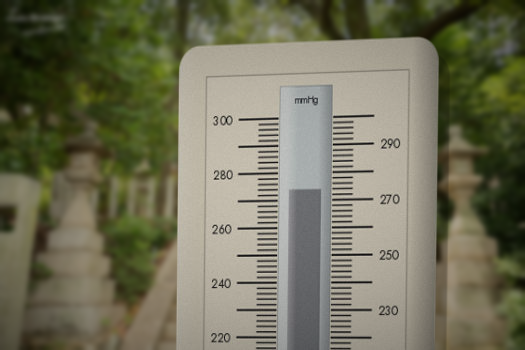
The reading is 274 mmHg
